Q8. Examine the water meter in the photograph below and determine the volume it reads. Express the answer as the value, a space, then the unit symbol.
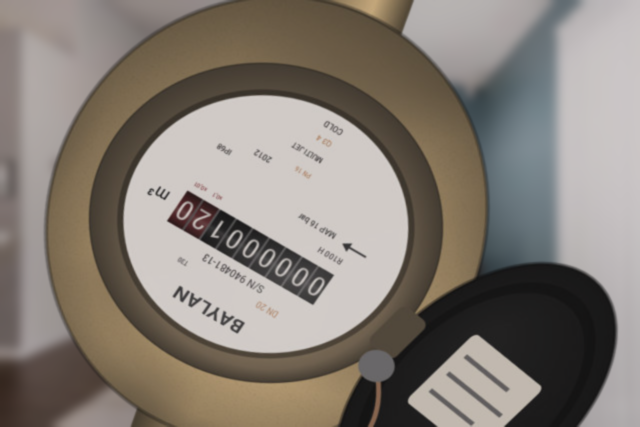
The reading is 1.20 m³
